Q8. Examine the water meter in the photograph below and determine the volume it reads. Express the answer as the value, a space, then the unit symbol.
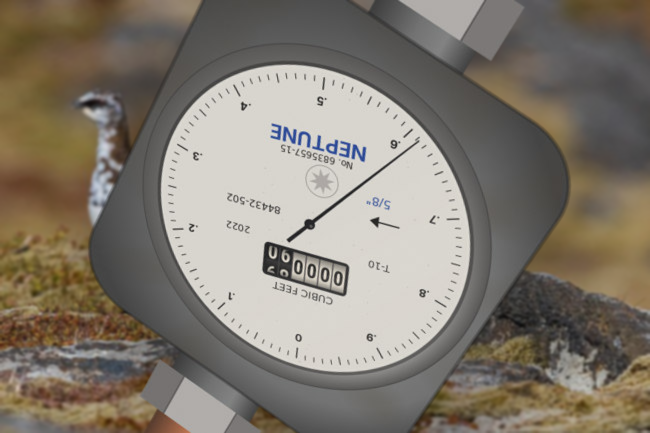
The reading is 89.61 ft³
